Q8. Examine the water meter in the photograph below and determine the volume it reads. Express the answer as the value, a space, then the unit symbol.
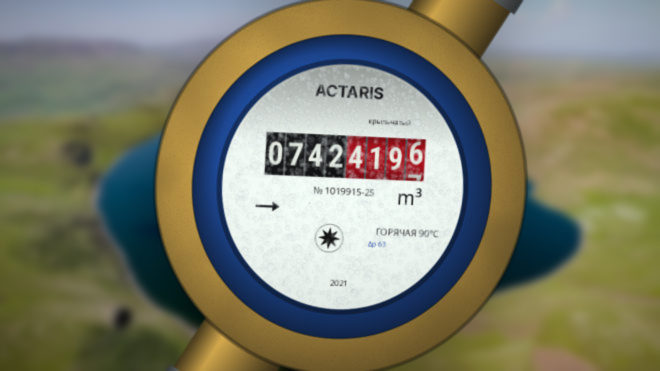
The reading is 742.4196 m³
